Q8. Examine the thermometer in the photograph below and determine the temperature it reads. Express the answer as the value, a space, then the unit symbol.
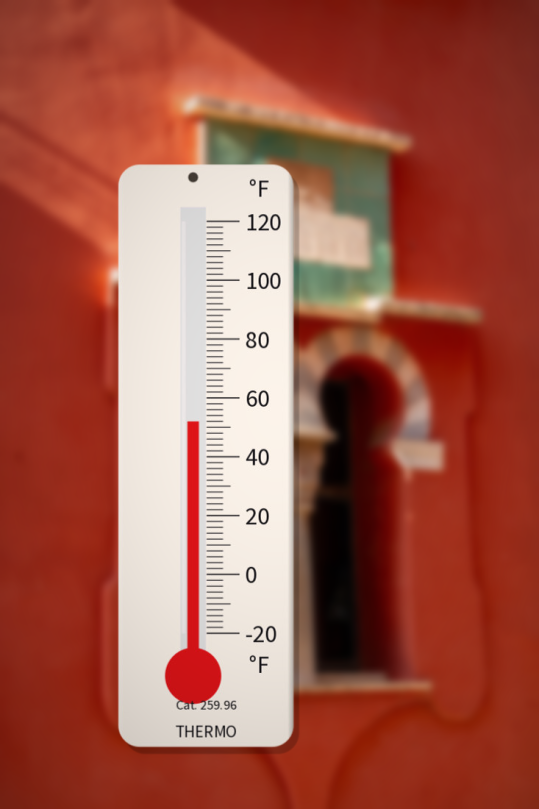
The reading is 52 °F
